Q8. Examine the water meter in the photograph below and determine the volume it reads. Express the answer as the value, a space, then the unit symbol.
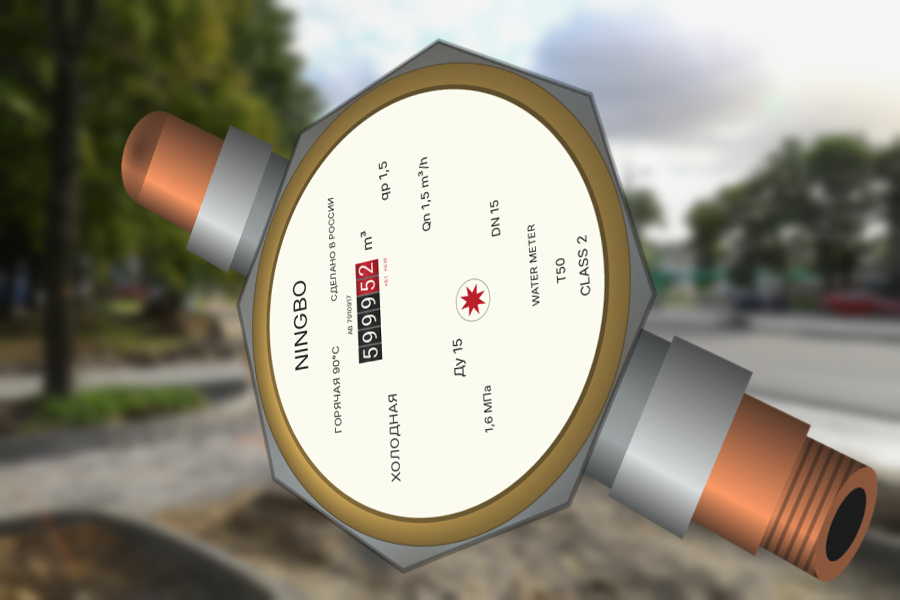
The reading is 5999.52 m³
